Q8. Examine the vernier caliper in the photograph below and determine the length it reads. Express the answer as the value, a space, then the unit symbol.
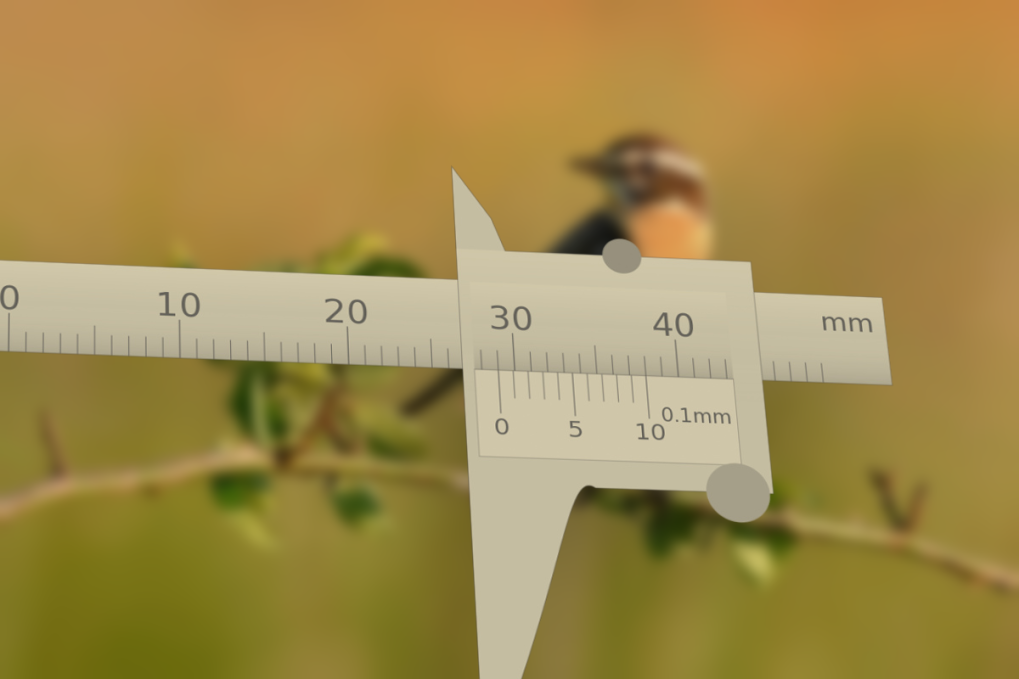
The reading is 29.0 mm
